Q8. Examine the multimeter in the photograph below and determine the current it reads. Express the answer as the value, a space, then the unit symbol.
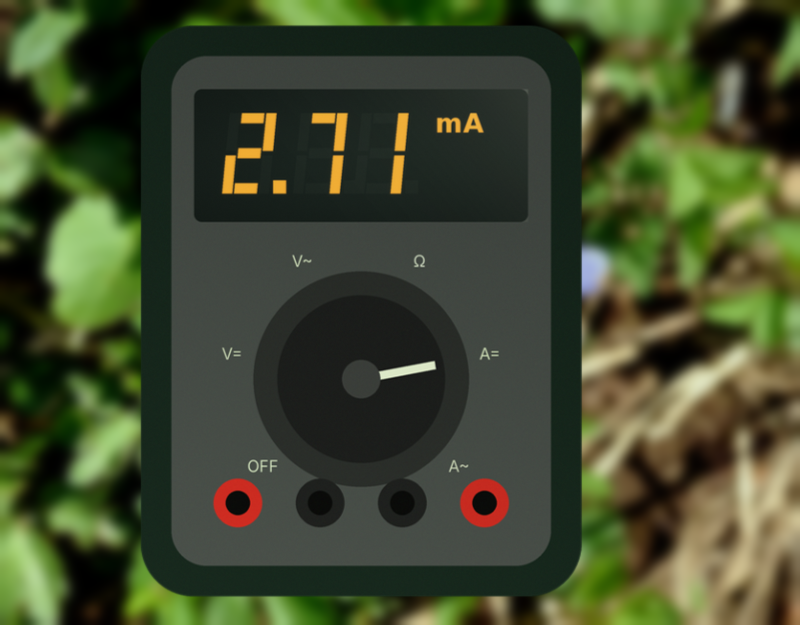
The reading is 2.71 mA
